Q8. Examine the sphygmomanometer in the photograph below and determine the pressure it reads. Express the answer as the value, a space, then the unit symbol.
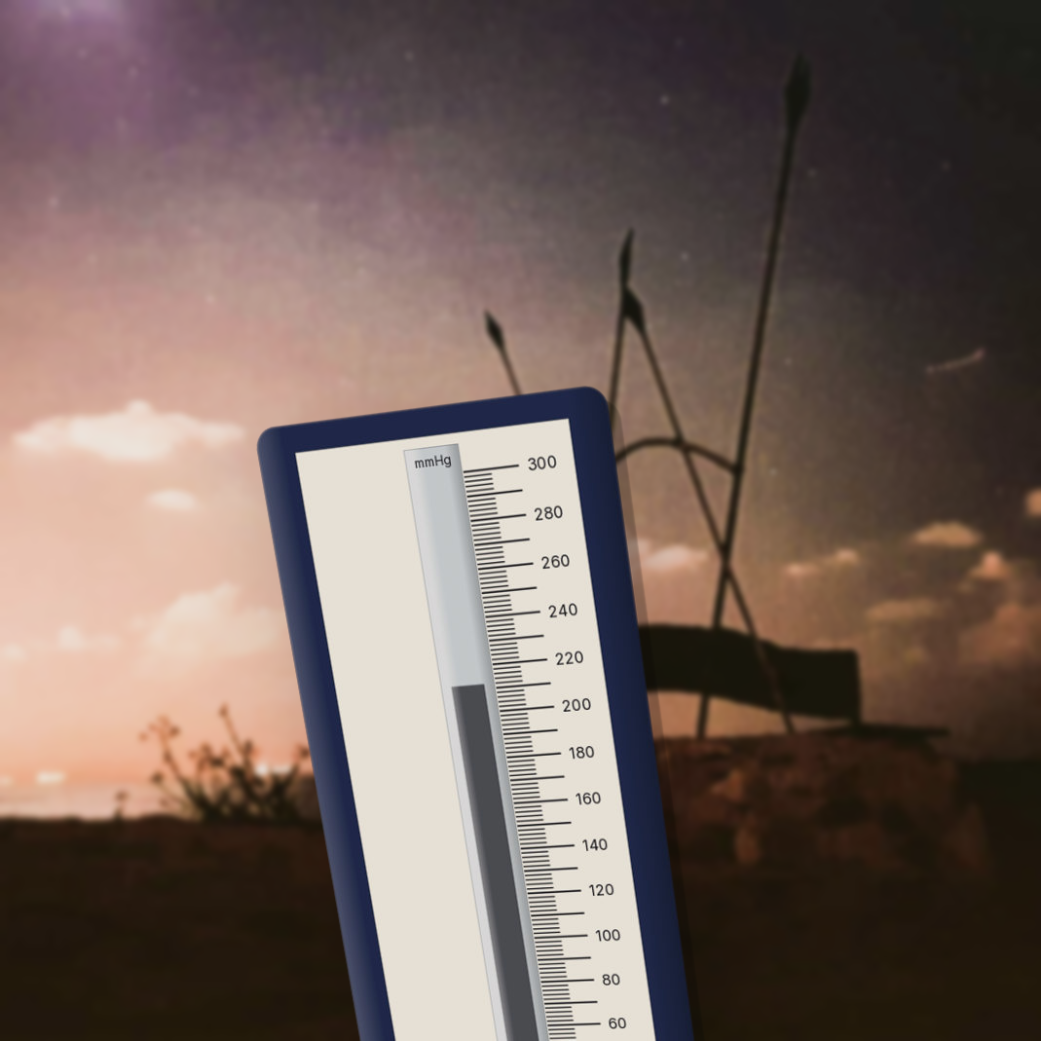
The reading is 212 mmHg
